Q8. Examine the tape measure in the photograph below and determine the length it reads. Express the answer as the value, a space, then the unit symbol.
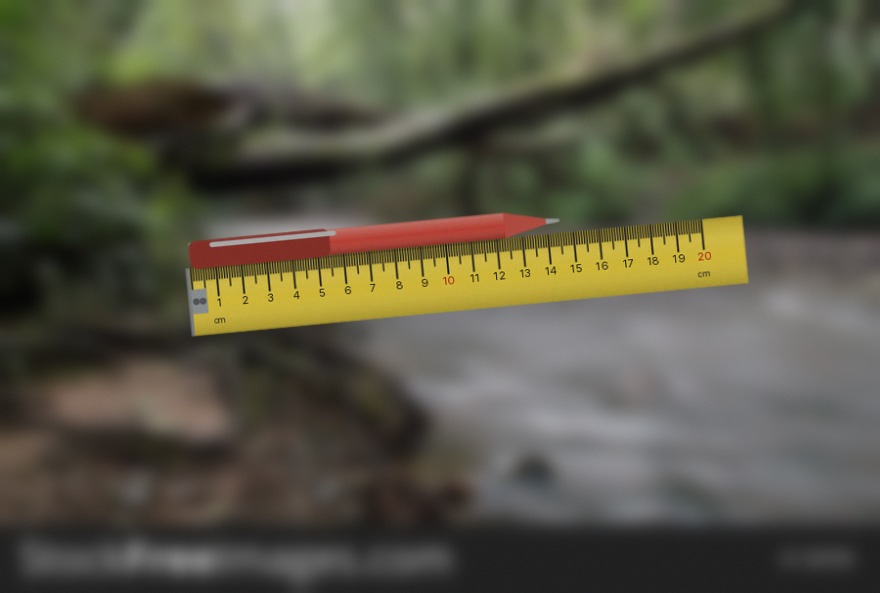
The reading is 14.5 cm
